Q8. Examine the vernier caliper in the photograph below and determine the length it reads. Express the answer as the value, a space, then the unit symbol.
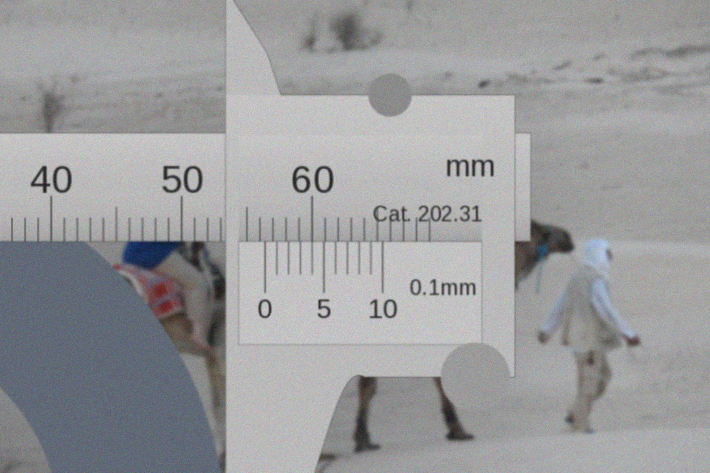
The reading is 56.4 mm
